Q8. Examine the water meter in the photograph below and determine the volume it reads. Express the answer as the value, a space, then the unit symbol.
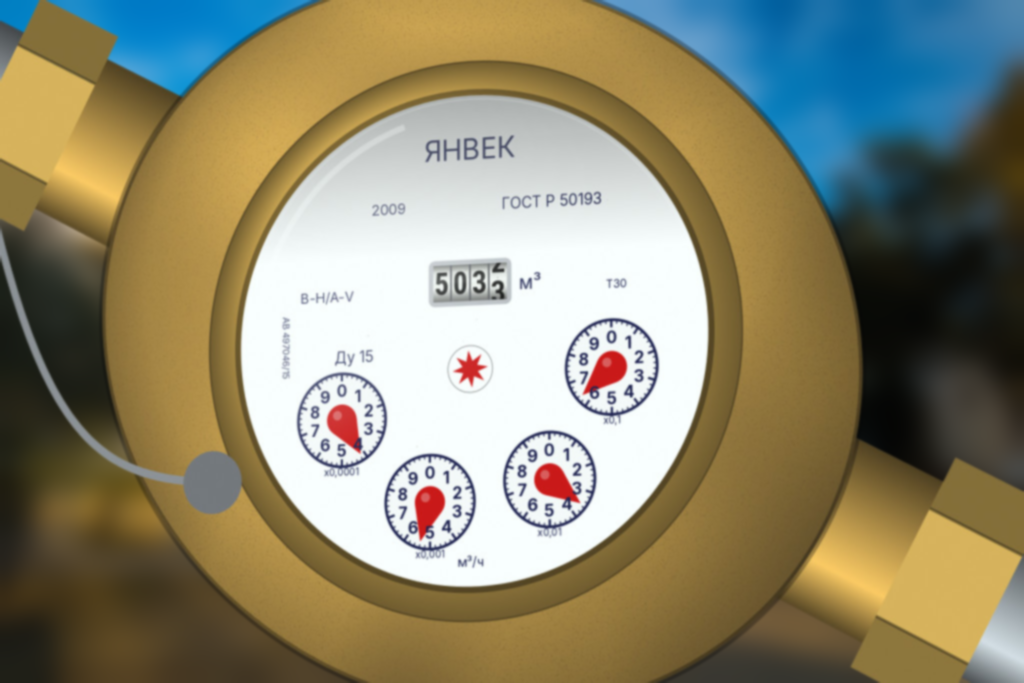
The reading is 5032.6354 m³
